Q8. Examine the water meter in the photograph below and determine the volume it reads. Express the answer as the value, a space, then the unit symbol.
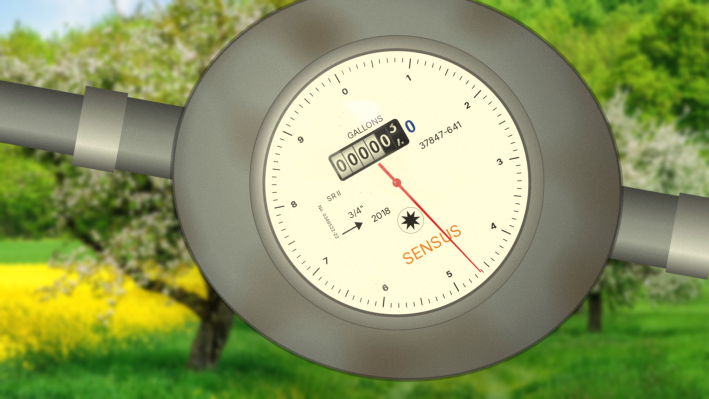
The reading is 34.6 gal
